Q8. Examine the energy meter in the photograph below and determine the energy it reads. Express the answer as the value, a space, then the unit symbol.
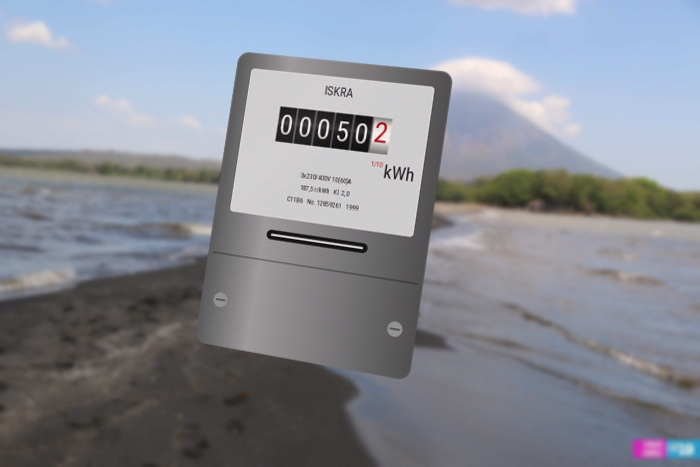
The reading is 50.2 kWh
